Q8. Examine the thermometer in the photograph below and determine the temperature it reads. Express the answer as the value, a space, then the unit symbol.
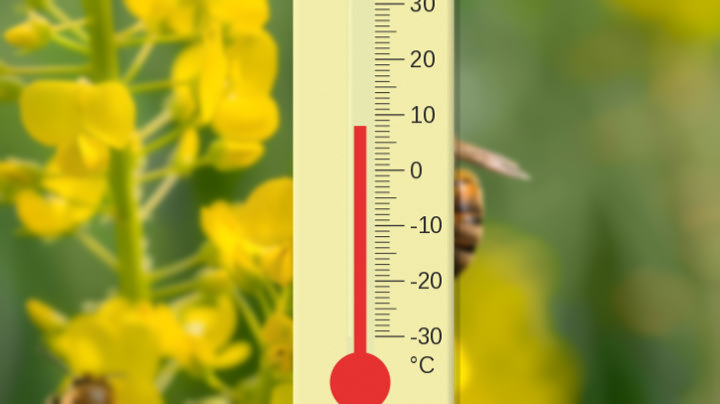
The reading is 8 °C
